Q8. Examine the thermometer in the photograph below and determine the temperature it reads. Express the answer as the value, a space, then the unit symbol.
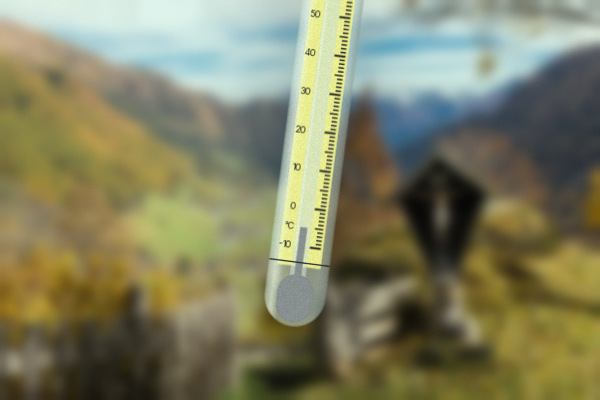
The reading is -5 °C
